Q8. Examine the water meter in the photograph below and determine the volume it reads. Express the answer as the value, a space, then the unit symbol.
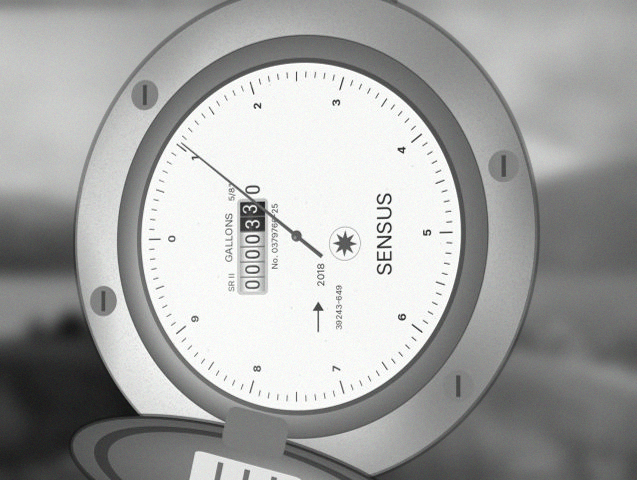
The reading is 331.0 gal
